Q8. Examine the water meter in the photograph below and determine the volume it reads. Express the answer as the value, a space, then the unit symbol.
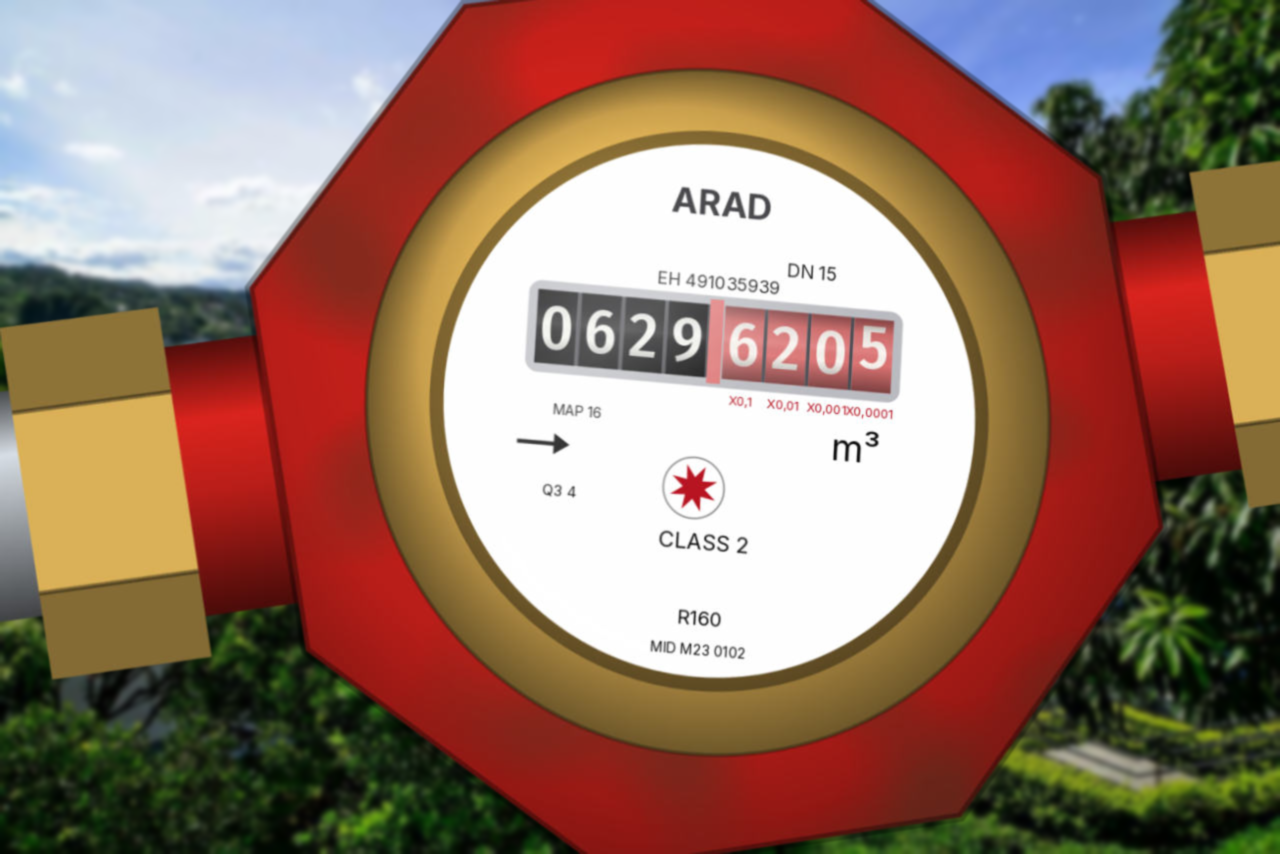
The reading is 629.6205 m³
